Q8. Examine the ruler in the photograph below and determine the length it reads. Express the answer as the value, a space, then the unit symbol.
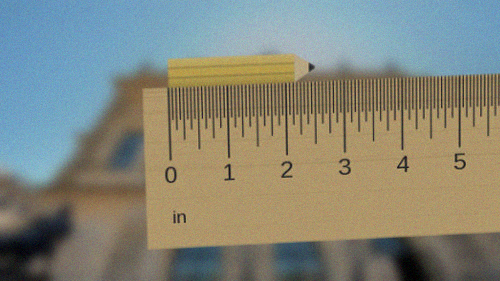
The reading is 2.5 in
